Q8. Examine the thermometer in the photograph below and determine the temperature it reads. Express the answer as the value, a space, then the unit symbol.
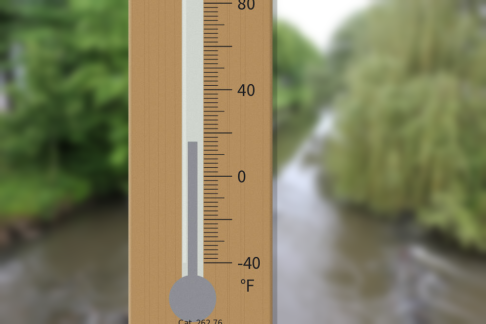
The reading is 16 °F
